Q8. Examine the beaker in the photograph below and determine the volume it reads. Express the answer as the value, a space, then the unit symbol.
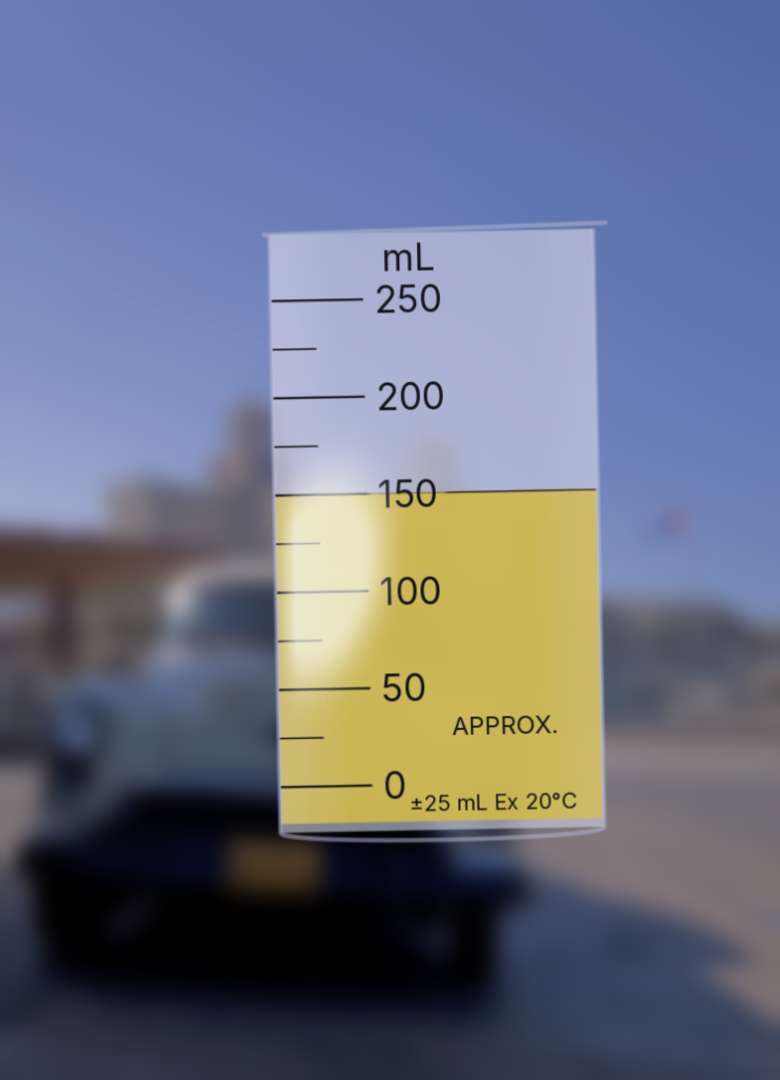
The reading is 150 mL
